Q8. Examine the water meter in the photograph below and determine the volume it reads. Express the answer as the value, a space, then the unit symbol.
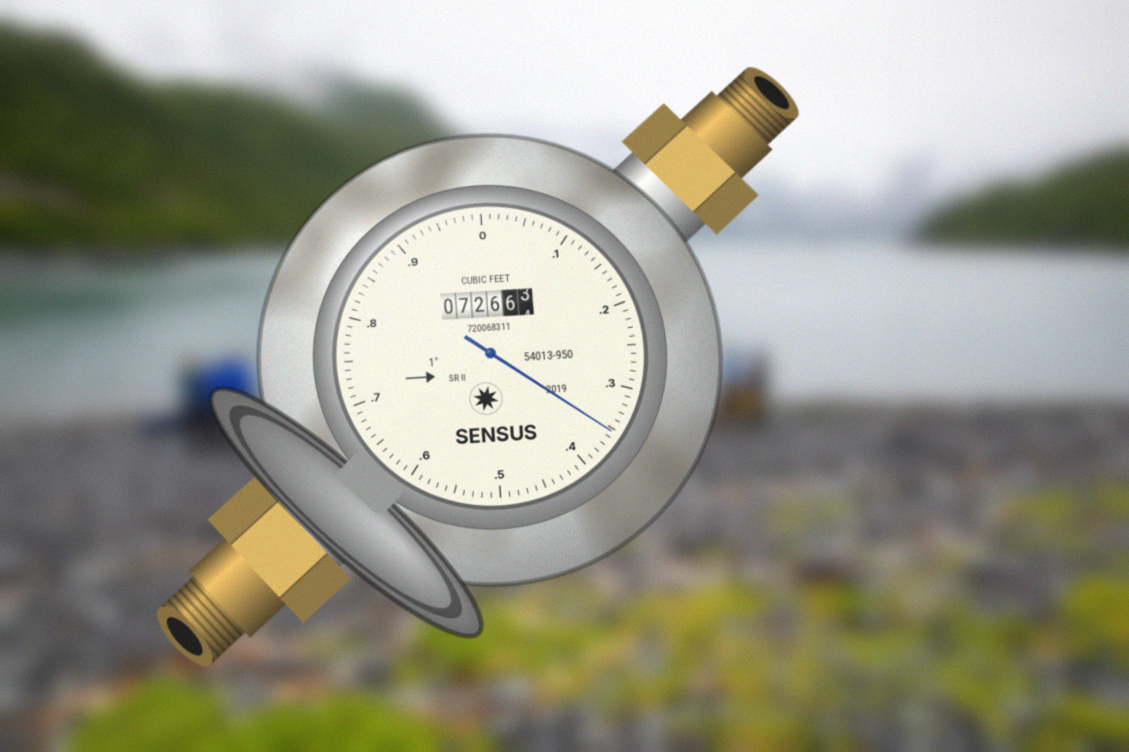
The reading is 72663.35 ft³
